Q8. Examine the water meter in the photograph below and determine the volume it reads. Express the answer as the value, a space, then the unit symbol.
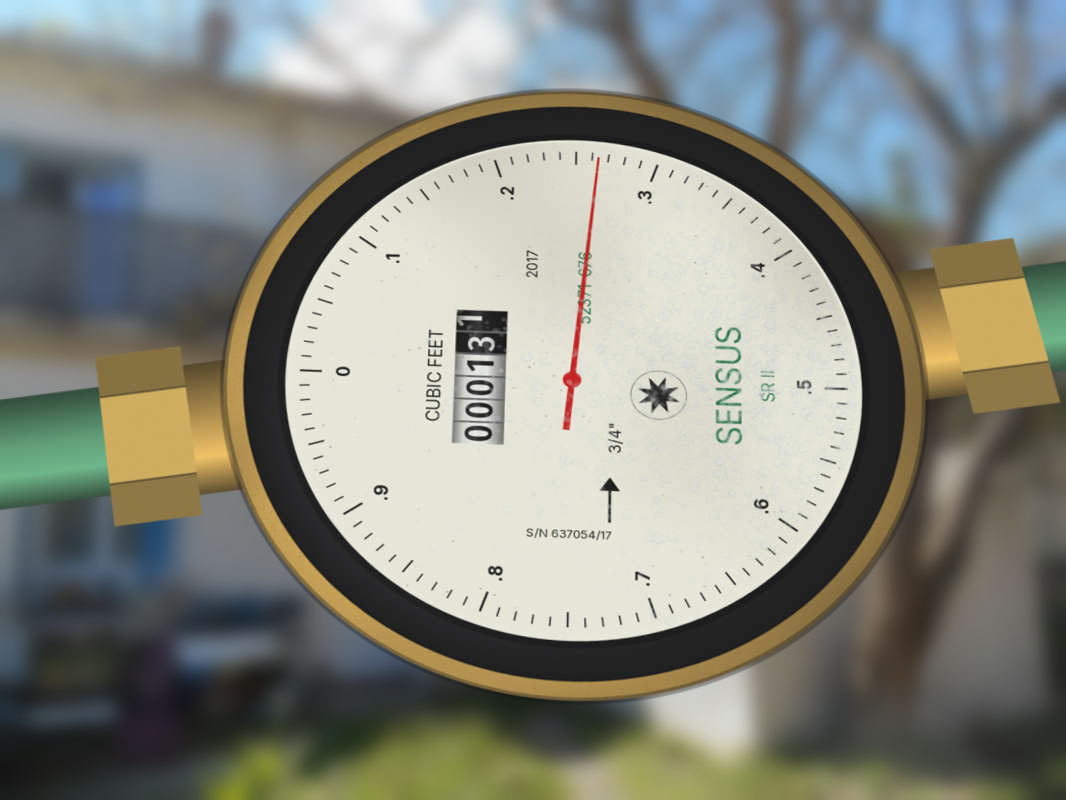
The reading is 131.26 ft³
